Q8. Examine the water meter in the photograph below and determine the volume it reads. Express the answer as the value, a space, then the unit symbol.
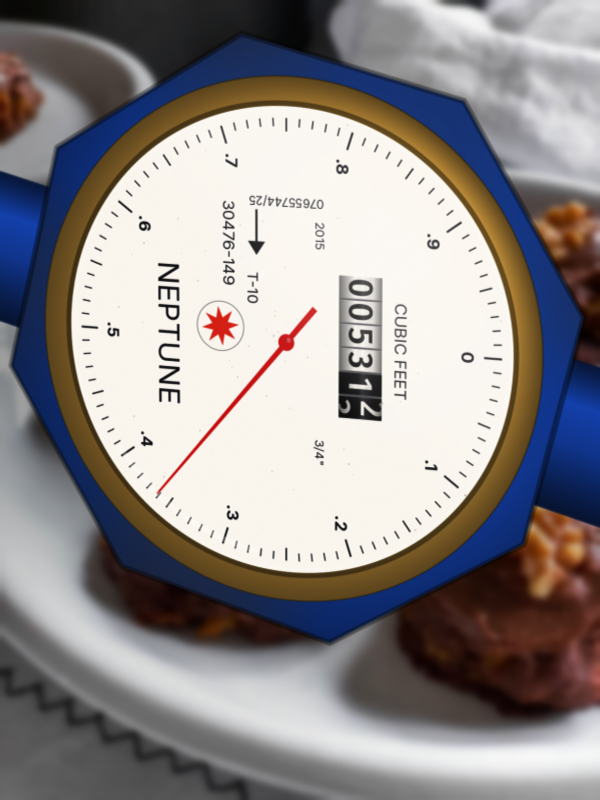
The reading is 5312.36 ft³
